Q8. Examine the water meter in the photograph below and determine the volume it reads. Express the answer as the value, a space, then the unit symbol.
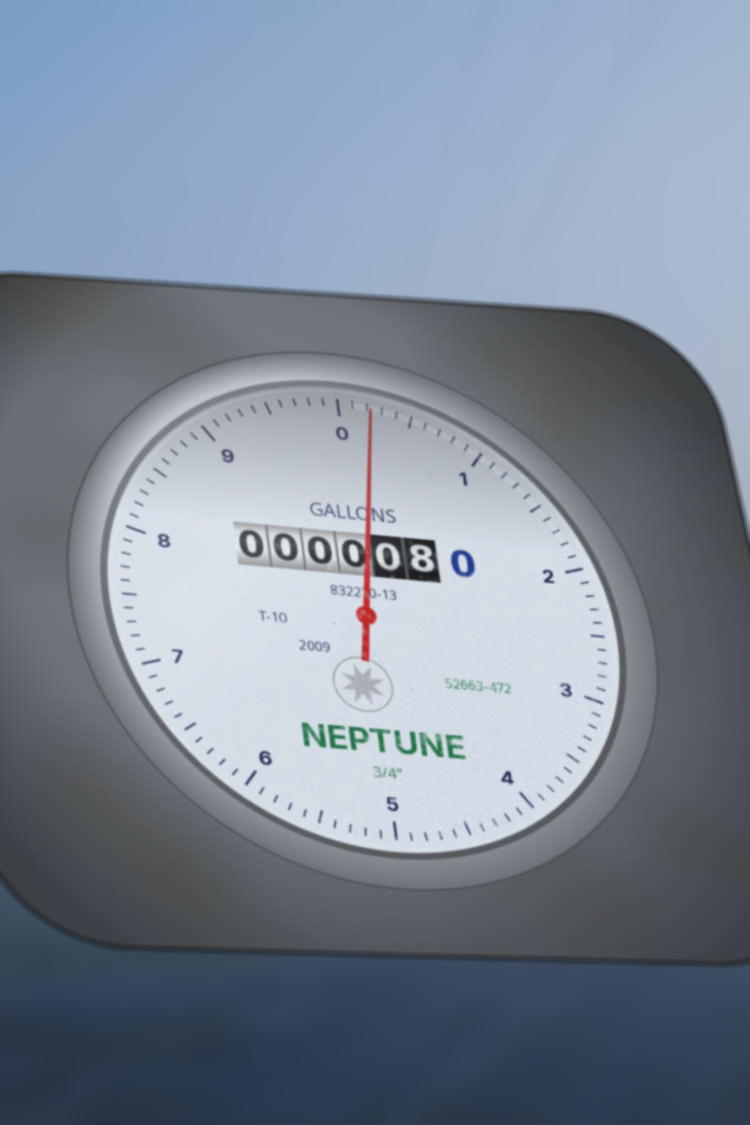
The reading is 80.2 gal
